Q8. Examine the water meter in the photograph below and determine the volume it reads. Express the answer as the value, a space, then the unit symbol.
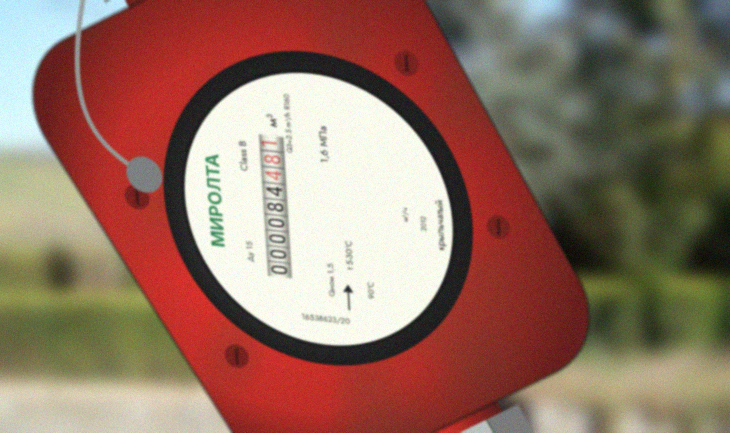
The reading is 84.481 m³
